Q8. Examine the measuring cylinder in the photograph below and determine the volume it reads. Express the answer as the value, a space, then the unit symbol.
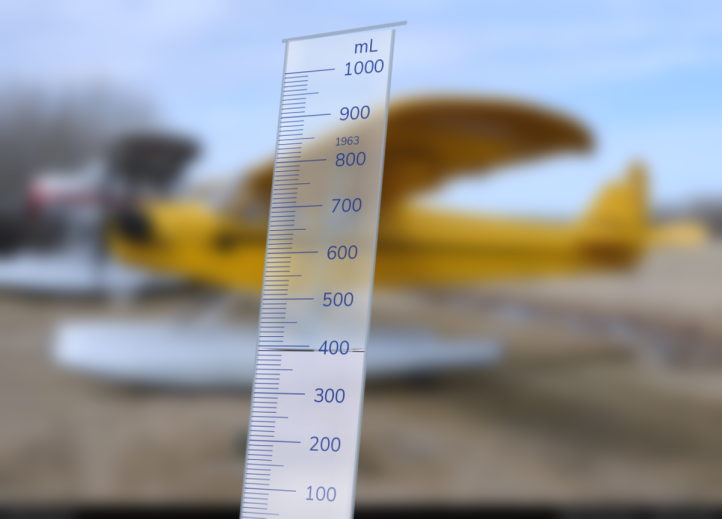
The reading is 390 mL
